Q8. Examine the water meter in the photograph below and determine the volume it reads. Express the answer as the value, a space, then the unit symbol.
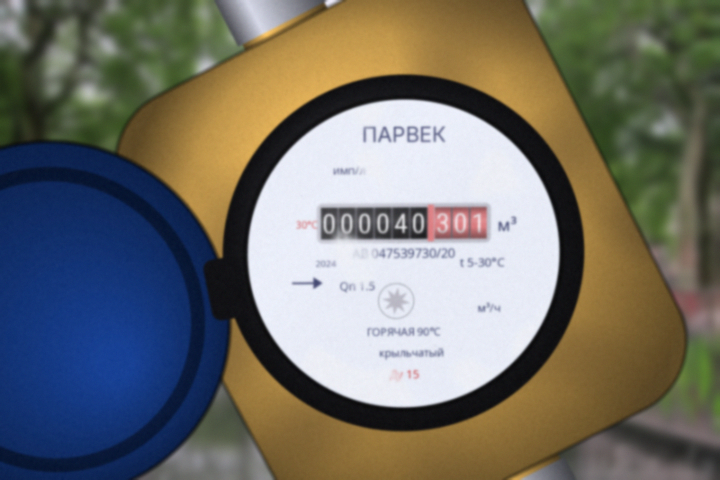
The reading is 40.301 m³
